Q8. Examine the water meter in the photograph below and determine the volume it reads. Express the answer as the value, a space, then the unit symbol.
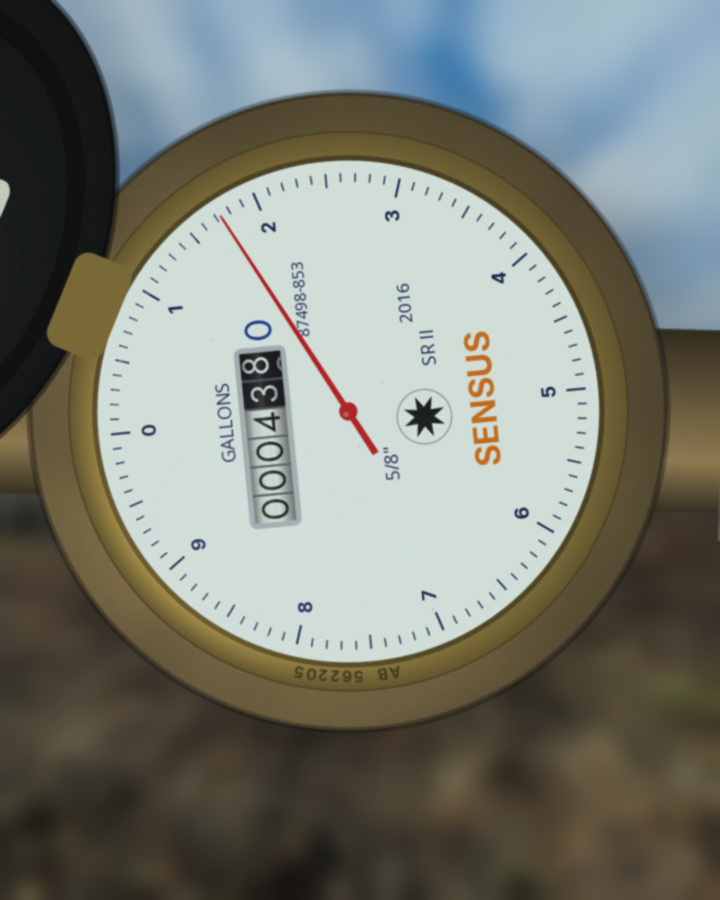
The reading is 4381.7 gal
